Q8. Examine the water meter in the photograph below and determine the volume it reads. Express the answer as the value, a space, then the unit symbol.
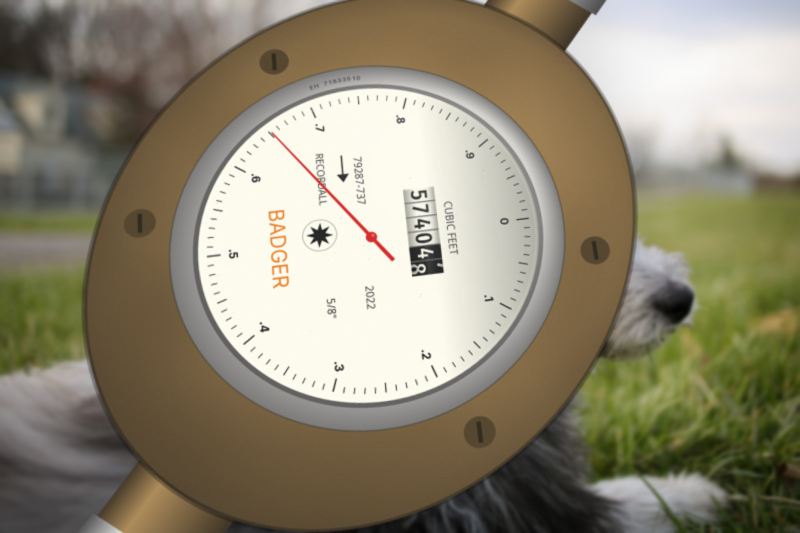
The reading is 574047.65 ft³
